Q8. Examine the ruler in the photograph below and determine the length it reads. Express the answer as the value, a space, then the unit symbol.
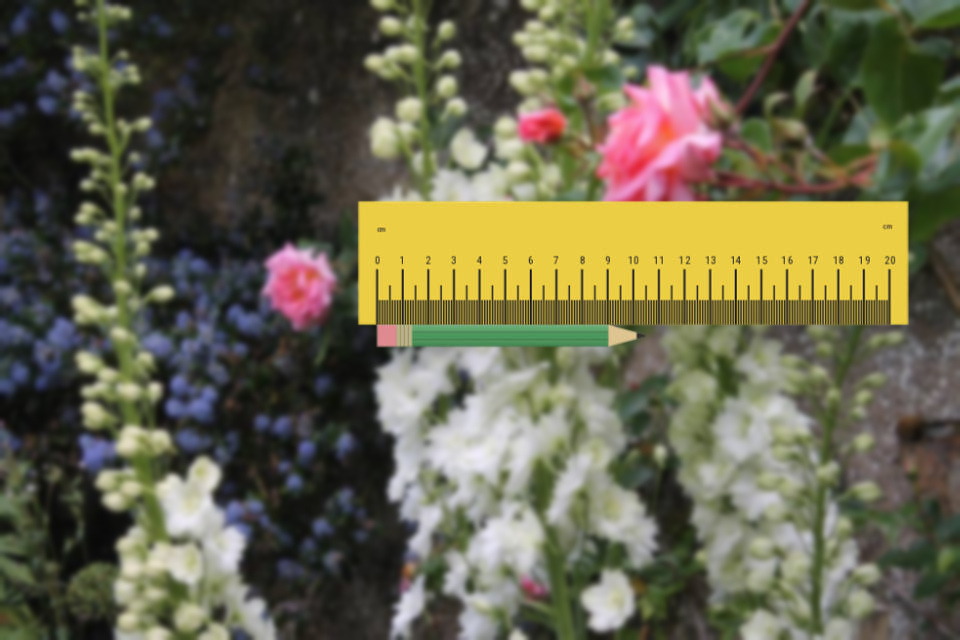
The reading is 10.5 cm
